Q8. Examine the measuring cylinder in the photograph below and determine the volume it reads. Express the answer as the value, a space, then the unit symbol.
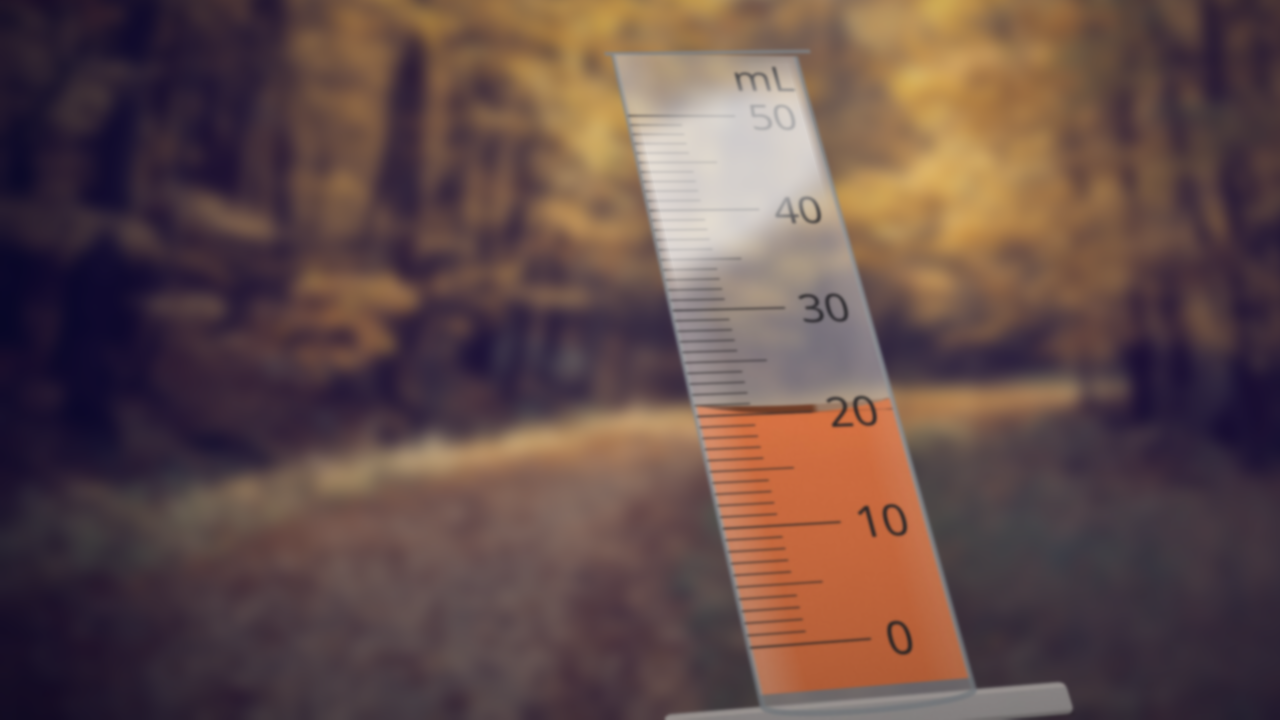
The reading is 20 mL
